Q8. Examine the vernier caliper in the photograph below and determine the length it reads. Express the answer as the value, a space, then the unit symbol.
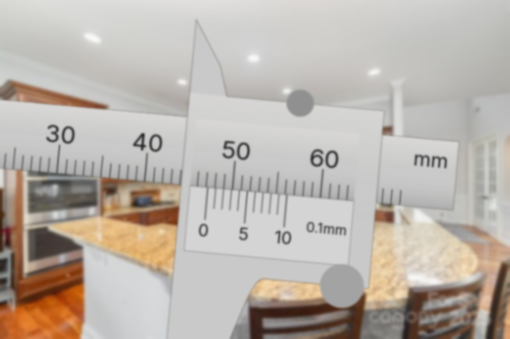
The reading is 47.2 mm
